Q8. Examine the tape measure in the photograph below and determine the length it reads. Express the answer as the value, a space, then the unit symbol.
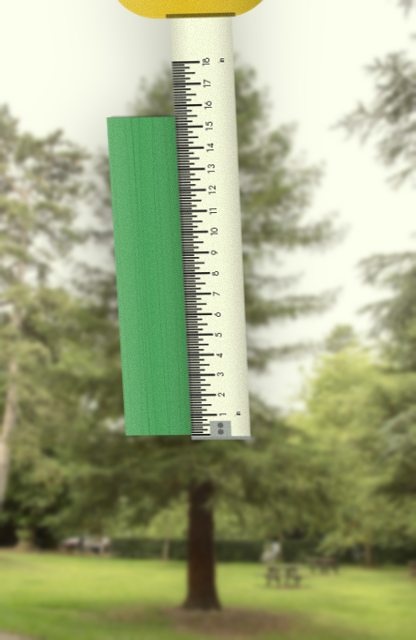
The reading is 15.5 in
